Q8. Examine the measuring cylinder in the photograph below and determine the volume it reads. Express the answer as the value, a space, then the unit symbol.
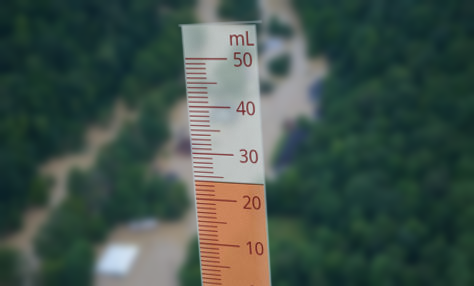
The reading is 24 mL
